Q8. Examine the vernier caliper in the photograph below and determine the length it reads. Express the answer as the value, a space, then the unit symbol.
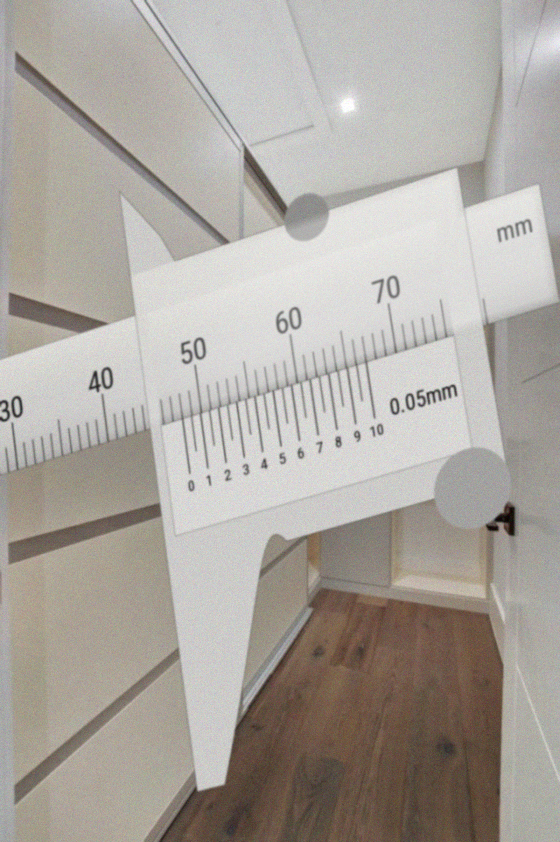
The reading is 48.0 mm
